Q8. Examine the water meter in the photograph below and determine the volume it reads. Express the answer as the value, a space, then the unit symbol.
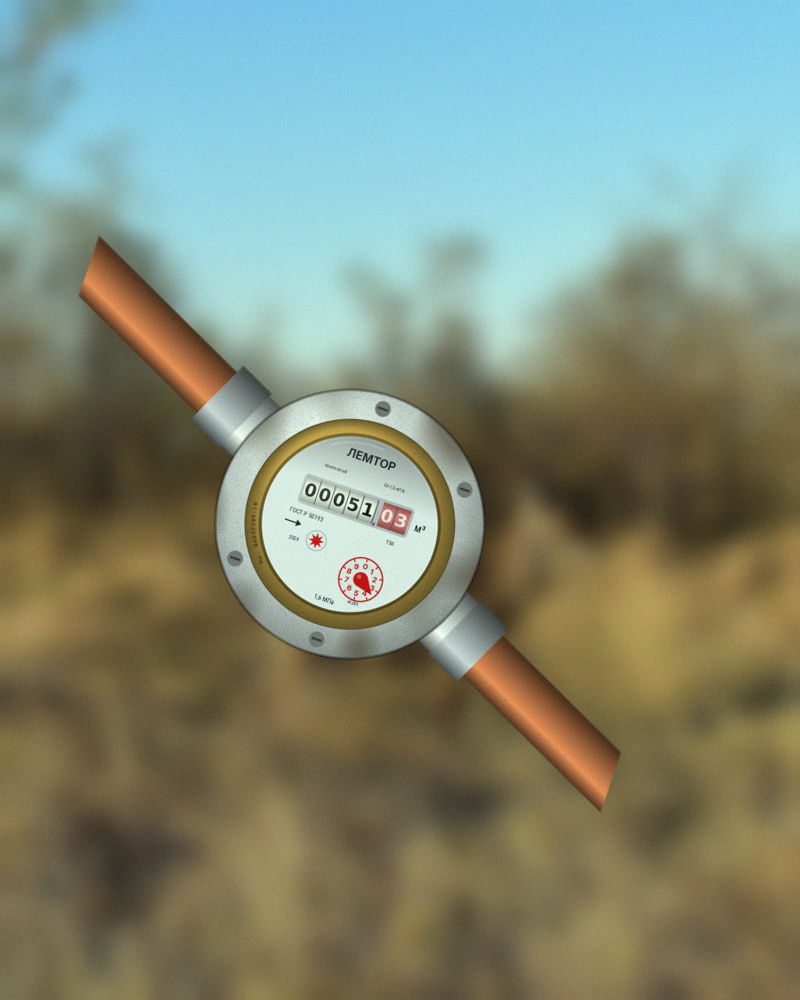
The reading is 51.033 m³
